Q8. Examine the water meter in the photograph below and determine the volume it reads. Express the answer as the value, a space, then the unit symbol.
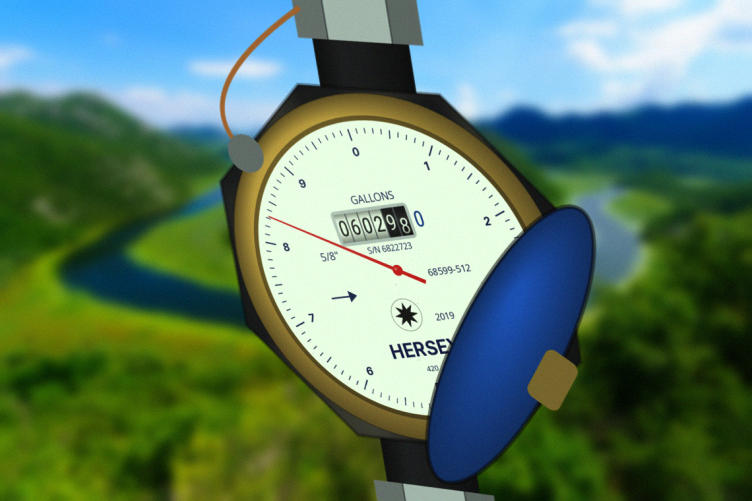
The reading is 602978.3 gal
